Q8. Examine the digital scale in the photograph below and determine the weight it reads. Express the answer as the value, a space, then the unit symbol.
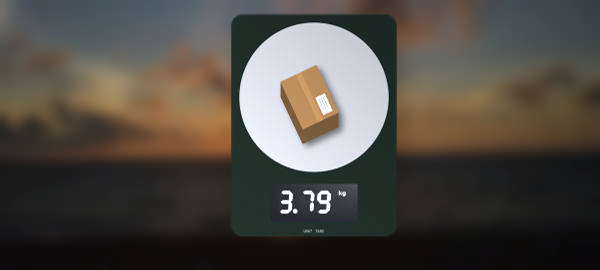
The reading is 3.79 kg
